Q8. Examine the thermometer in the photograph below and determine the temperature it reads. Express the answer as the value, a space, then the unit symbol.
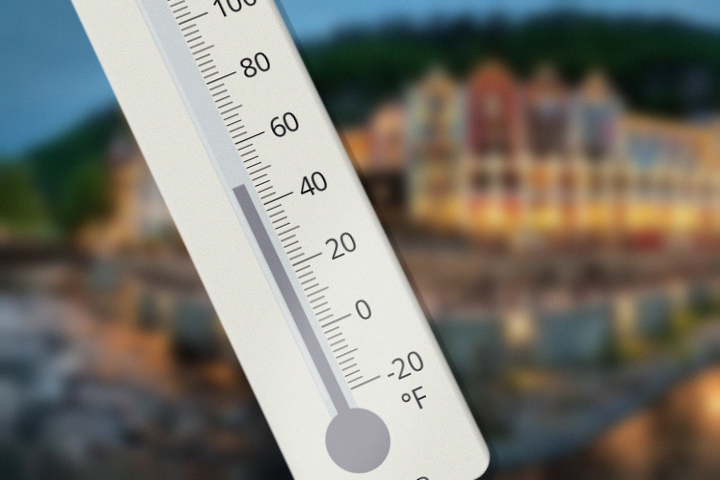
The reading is 48 °F
